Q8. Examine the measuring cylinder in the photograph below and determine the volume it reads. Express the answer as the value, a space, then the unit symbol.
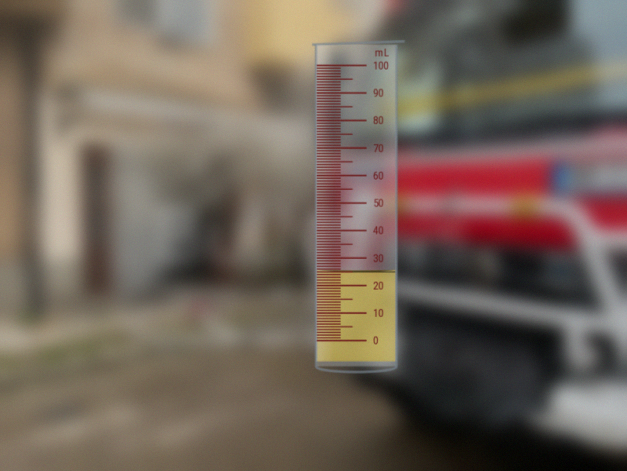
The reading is 25 mL
